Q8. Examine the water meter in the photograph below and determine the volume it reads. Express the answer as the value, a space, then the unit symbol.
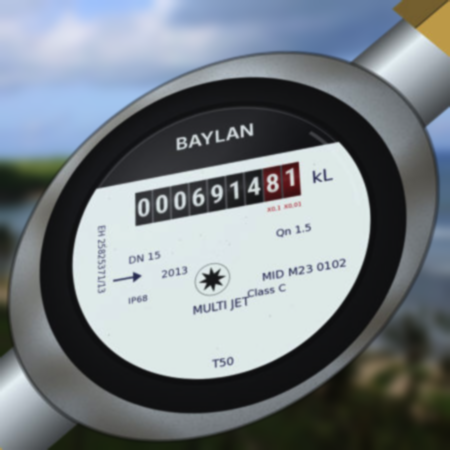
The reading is 6914.81 kL
